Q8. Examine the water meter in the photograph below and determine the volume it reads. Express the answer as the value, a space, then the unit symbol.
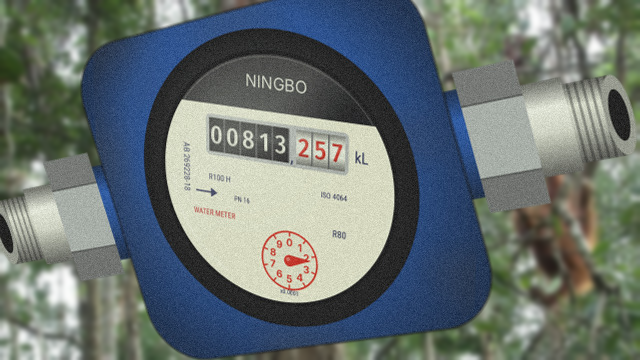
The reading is 813.2572 kL
